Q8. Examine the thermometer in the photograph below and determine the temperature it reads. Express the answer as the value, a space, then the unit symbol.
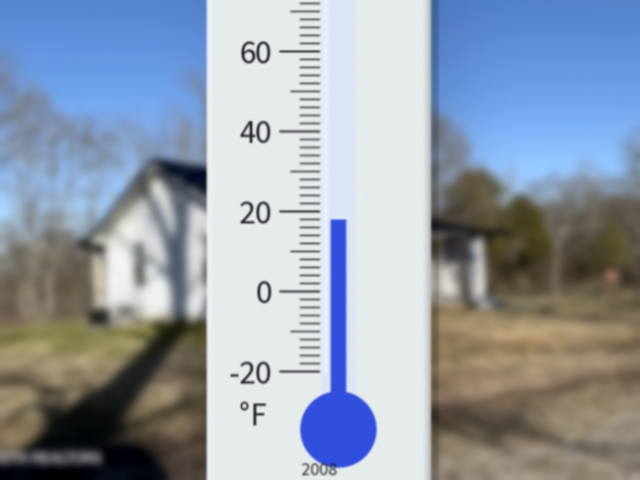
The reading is 18 °F
